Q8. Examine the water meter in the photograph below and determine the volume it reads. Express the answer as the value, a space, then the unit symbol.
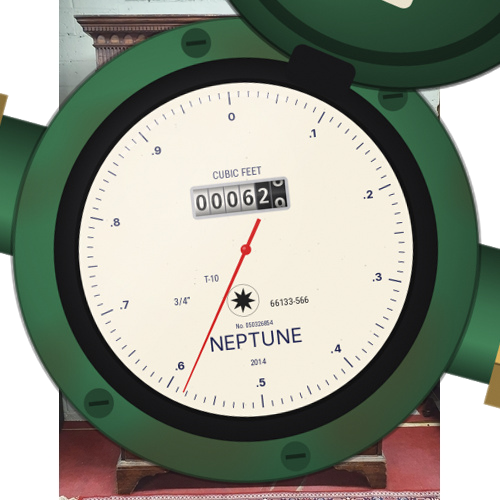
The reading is 628.58 ft³
